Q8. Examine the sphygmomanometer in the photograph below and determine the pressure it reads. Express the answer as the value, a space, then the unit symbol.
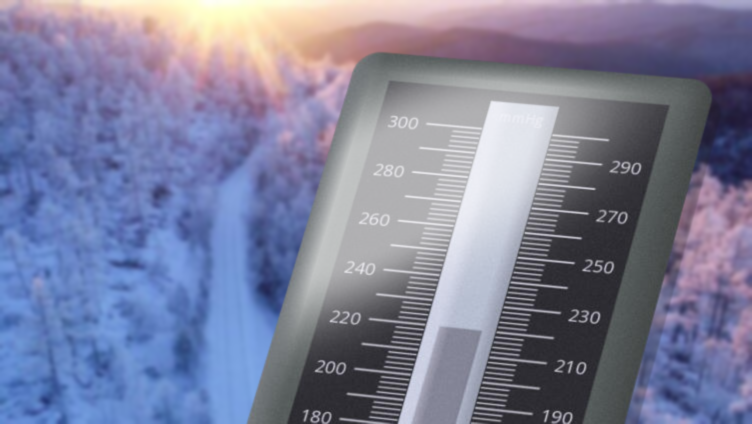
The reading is 220 mmHg
